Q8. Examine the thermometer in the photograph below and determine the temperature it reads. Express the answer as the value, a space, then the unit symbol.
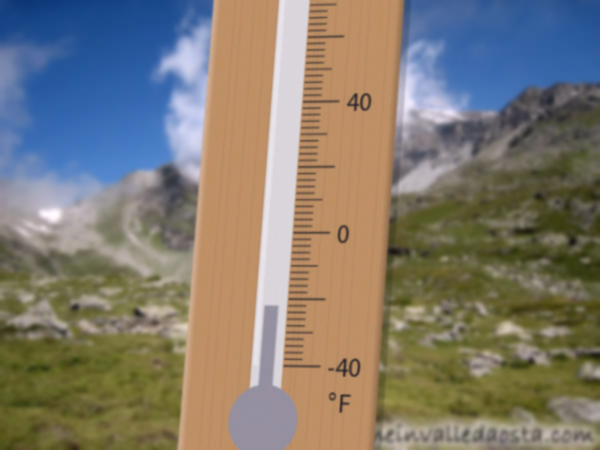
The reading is -22 °F
